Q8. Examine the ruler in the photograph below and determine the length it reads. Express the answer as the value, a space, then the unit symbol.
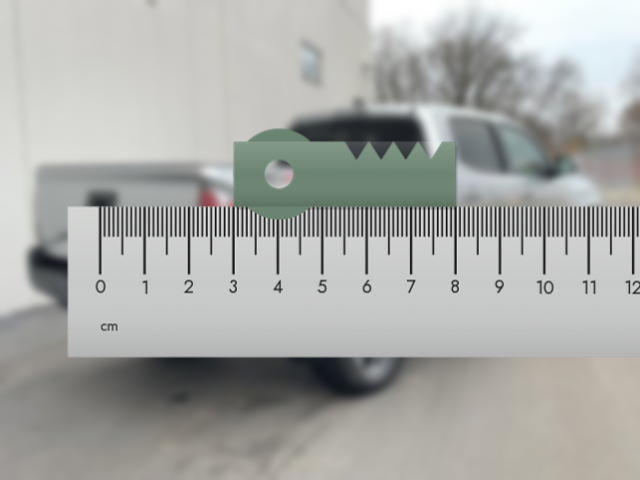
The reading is 5 cm
